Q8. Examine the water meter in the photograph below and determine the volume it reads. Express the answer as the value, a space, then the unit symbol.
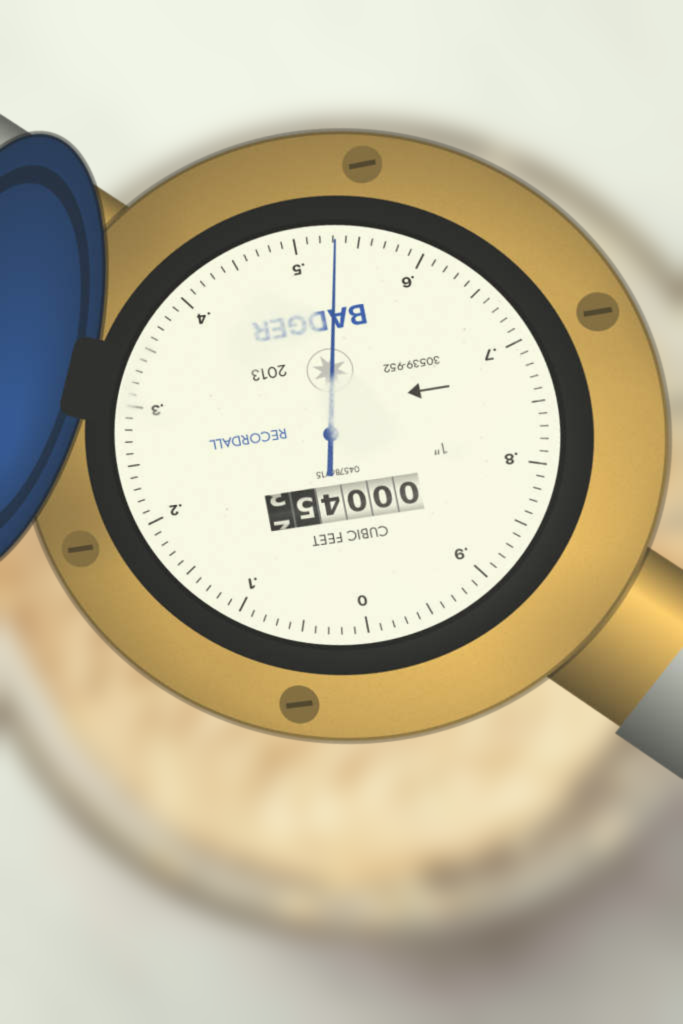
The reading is 452.53 ft³
